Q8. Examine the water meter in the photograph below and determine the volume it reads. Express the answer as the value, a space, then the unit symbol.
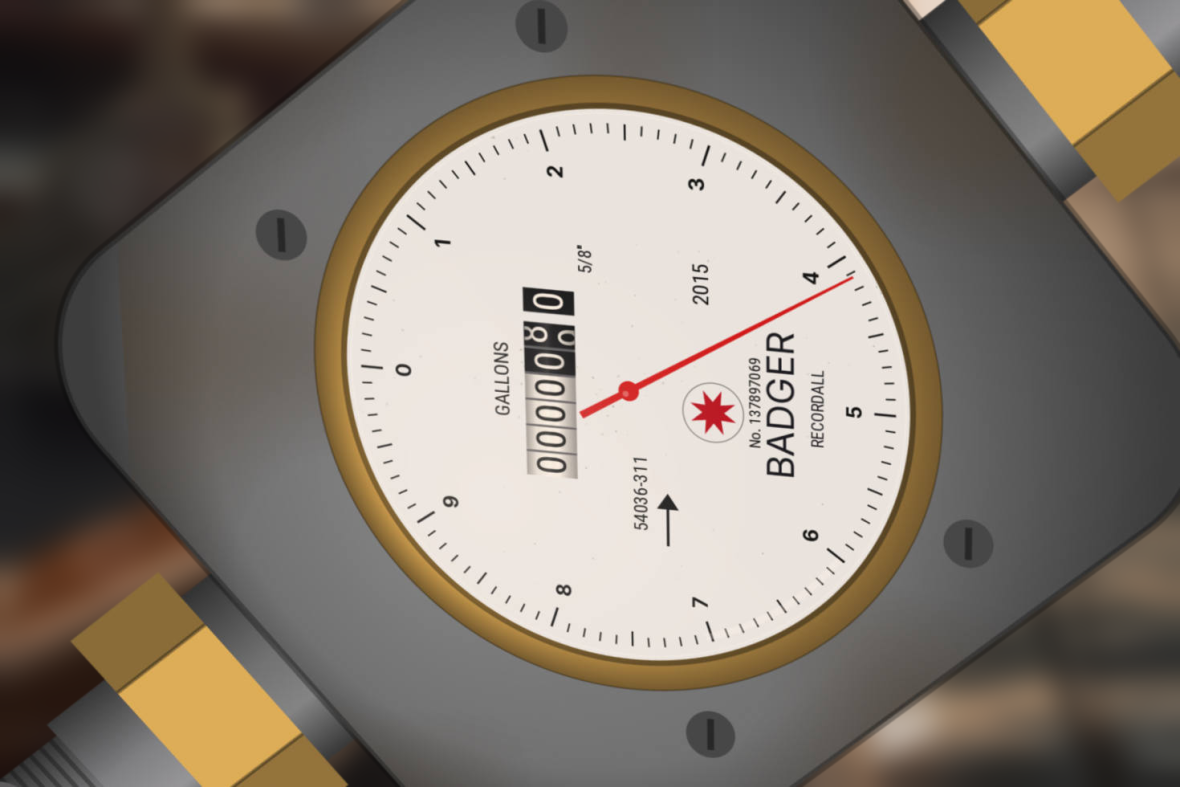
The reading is 84.1 gal
